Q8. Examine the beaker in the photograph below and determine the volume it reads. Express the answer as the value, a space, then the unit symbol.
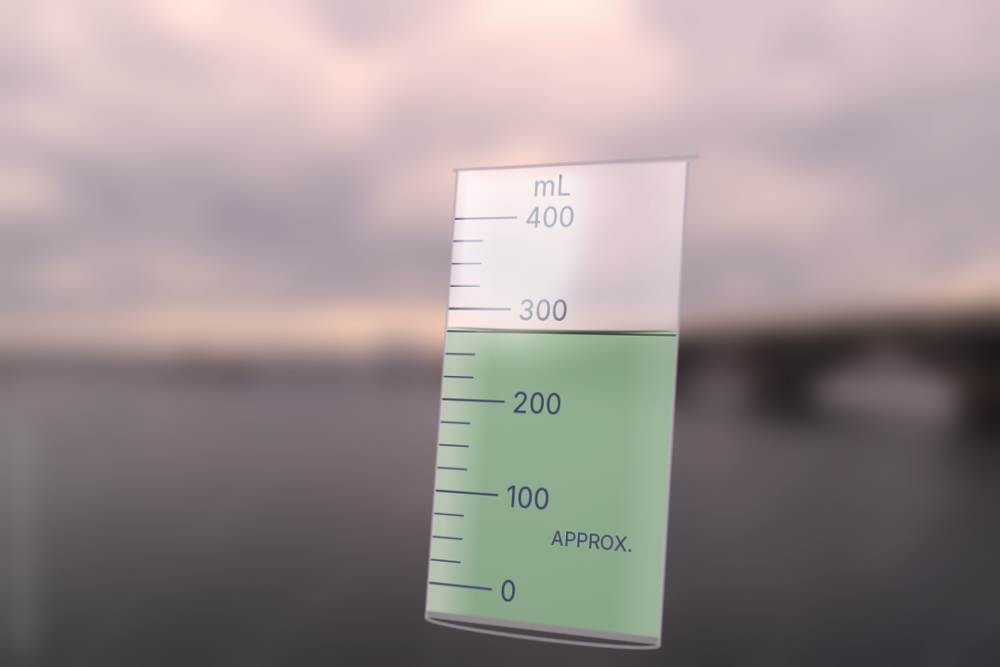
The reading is 275 mL
